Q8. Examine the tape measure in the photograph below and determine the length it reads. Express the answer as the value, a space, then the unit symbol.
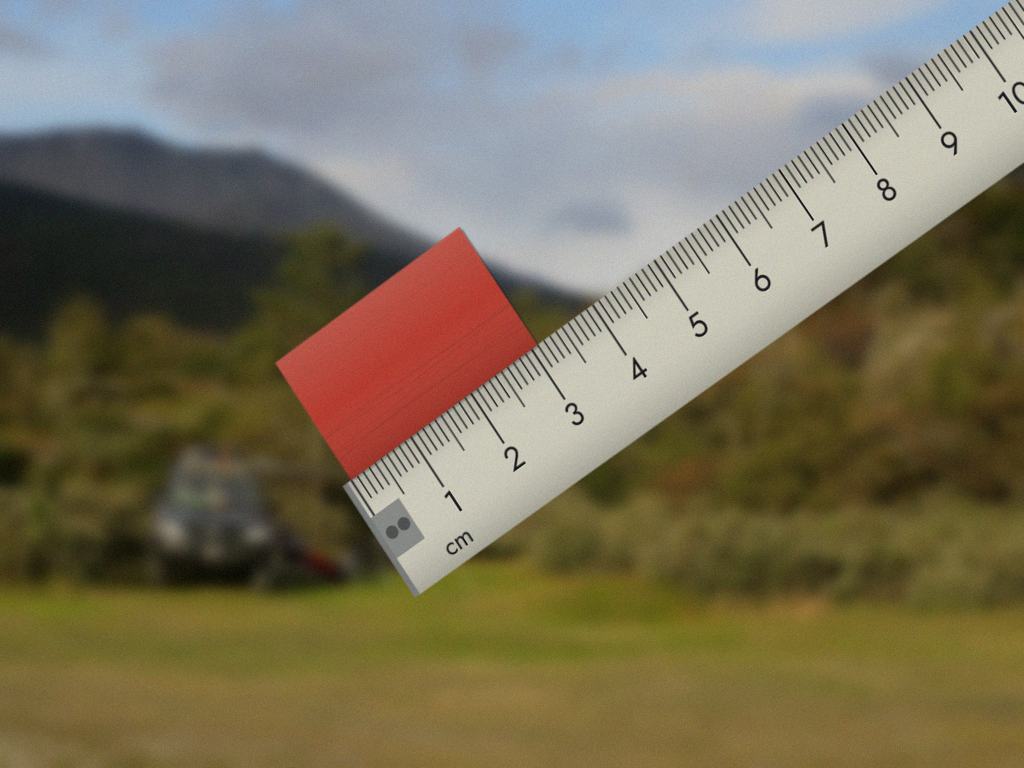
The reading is 3.1 cm
